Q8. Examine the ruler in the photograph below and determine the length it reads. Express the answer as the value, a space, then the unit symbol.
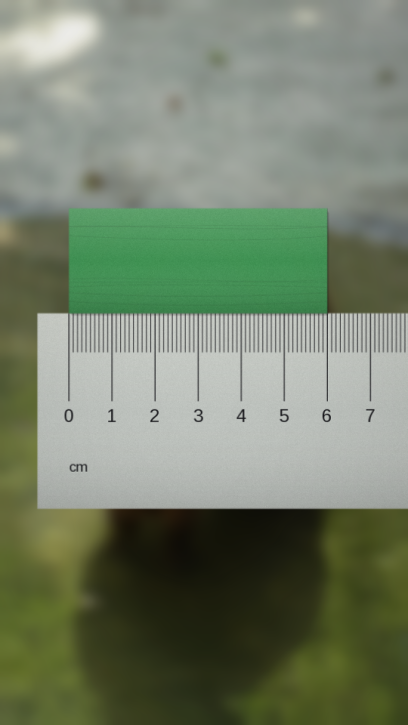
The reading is 6 cm
